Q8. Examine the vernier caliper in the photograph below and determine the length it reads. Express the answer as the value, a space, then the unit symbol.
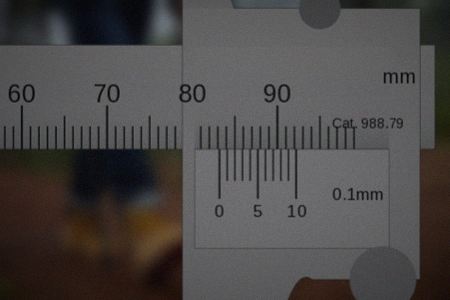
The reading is 83.2 mm
